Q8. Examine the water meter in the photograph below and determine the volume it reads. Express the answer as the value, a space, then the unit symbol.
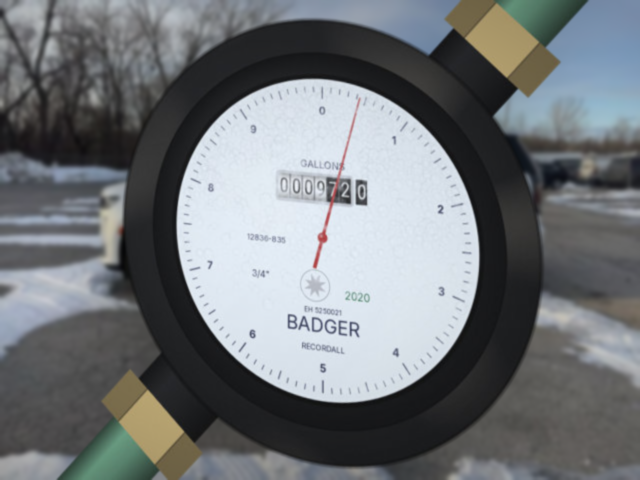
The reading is 9720.4 gal
